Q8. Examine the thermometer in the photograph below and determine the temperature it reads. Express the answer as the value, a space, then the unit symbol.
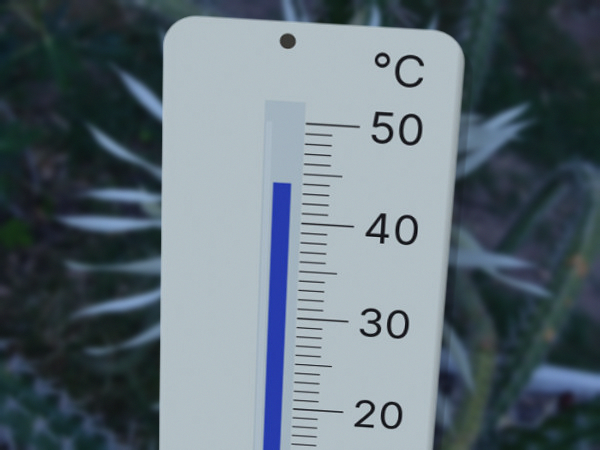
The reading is 44 °C
